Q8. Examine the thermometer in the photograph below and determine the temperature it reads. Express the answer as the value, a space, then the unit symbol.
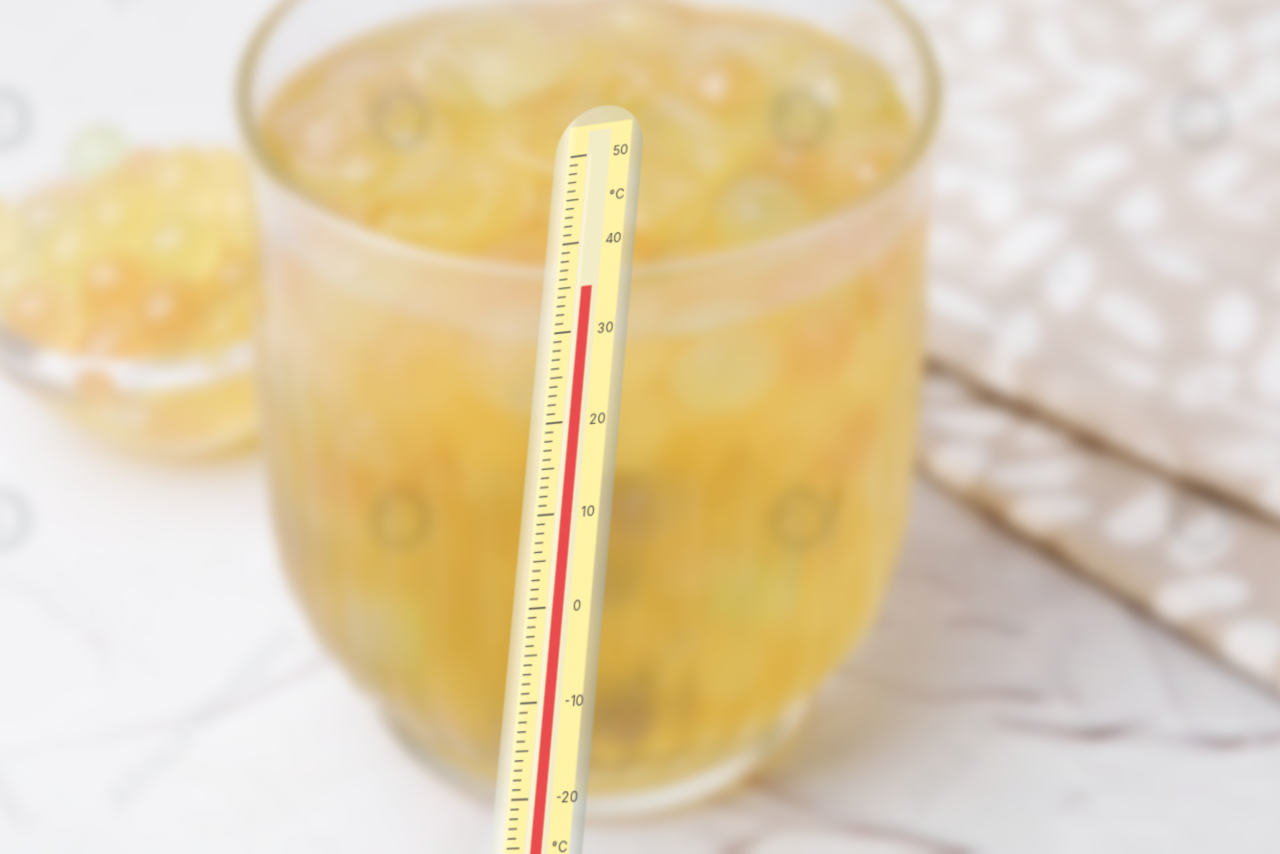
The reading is 35 °C
